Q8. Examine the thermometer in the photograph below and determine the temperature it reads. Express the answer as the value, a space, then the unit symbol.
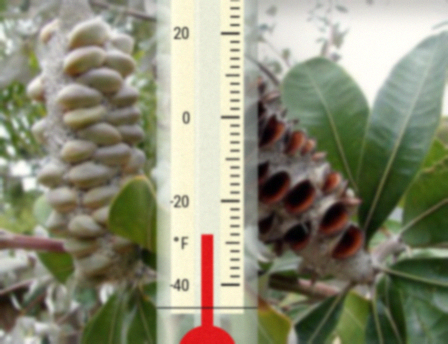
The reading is -28 °F
